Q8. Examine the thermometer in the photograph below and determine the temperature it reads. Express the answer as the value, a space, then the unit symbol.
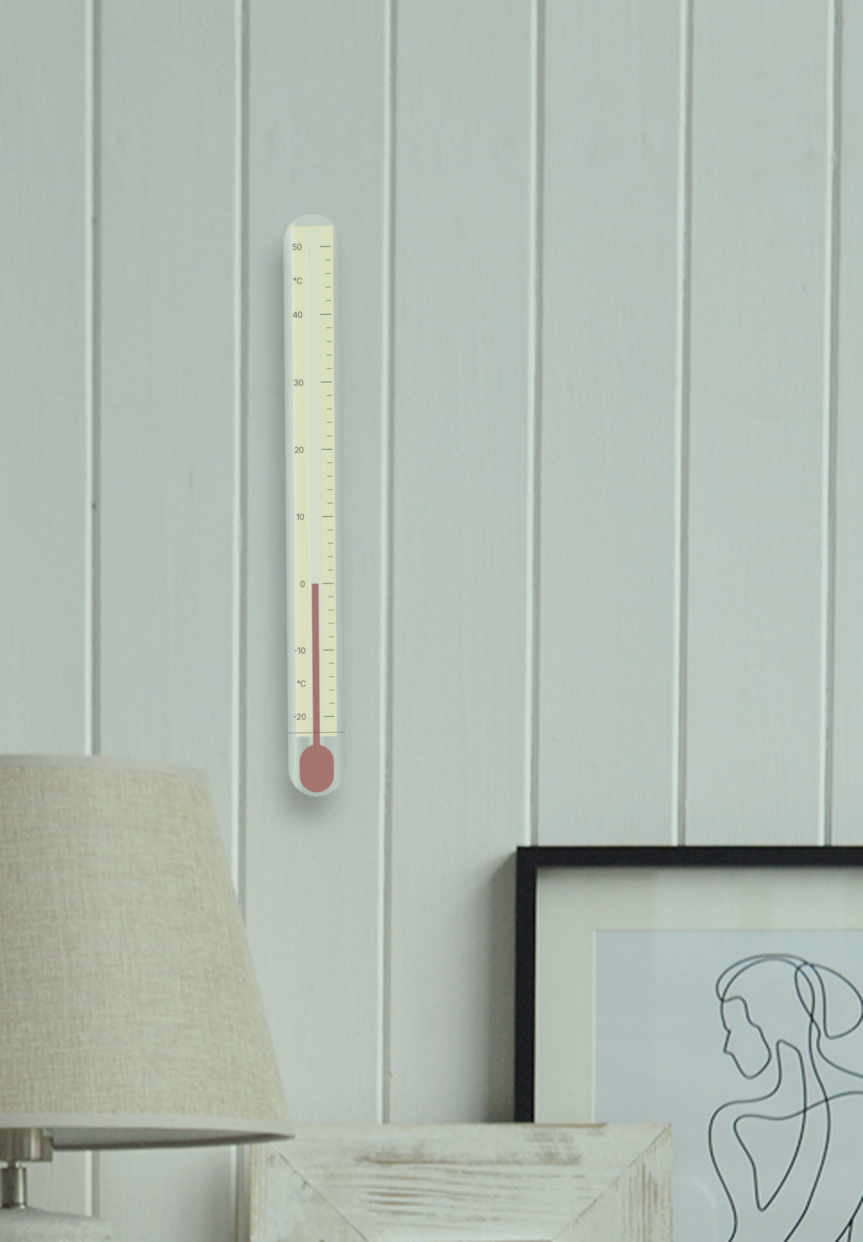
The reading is 0 °C
